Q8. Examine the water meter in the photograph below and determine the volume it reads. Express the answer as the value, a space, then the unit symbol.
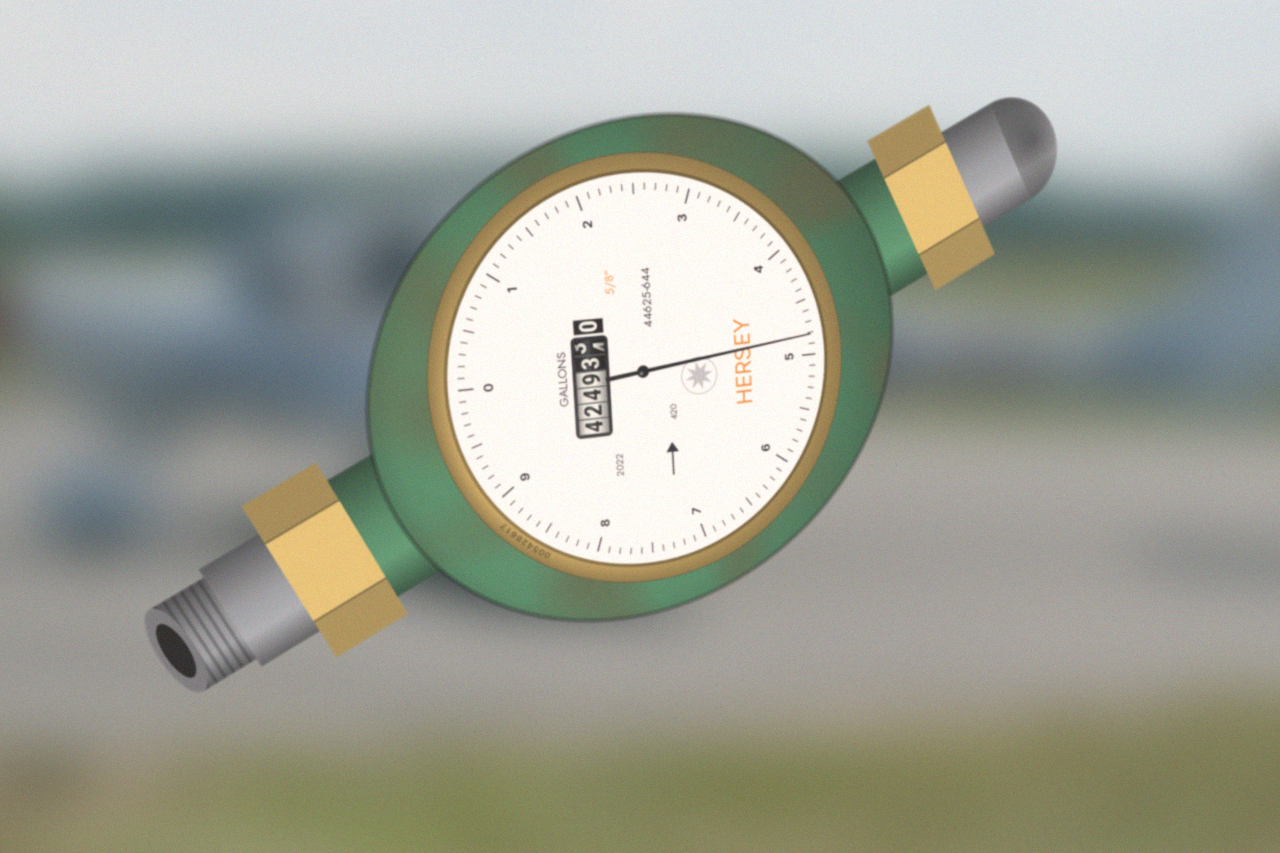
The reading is 4249334.8 gal
